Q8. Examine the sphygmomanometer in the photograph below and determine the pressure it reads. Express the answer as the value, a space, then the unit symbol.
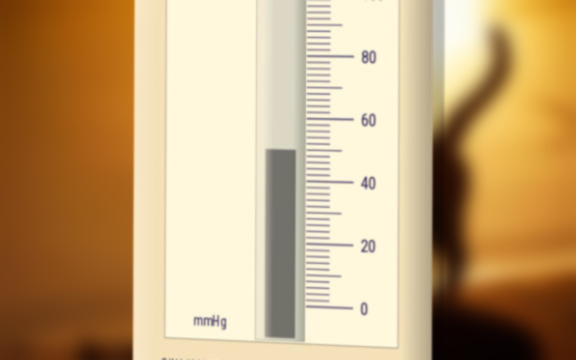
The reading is 50 mmHg
